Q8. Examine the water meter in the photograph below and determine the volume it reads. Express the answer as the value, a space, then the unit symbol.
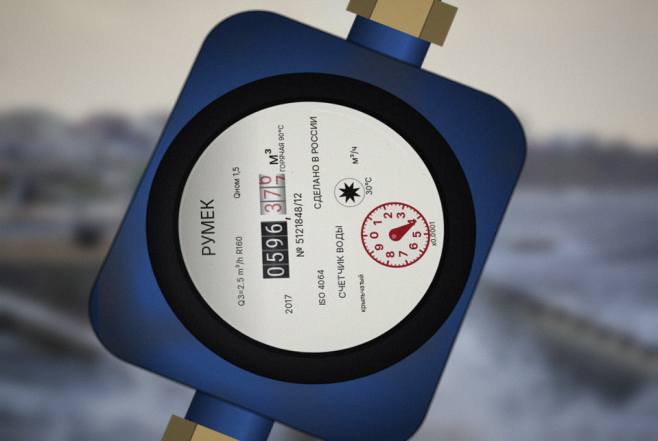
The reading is 596.3764 m³
